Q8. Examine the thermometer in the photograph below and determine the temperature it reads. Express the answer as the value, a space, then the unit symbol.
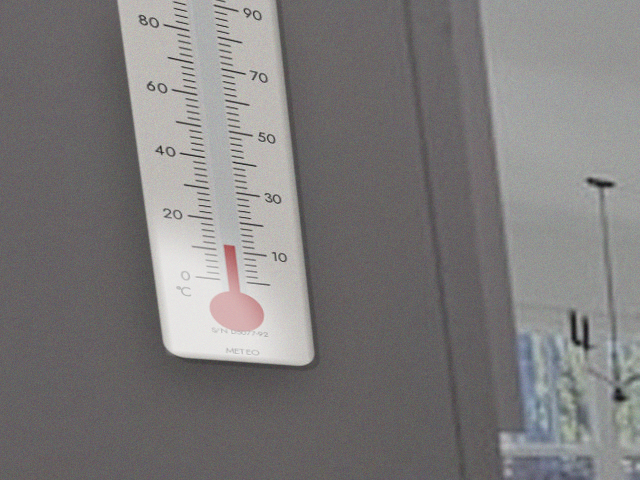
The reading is 12 °C
